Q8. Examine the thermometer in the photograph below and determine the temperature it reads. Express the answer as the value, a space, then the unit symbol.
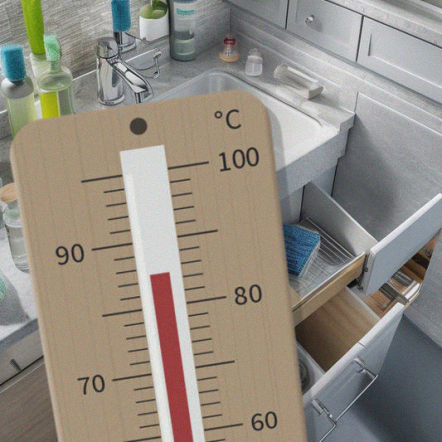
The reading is 85 °C
